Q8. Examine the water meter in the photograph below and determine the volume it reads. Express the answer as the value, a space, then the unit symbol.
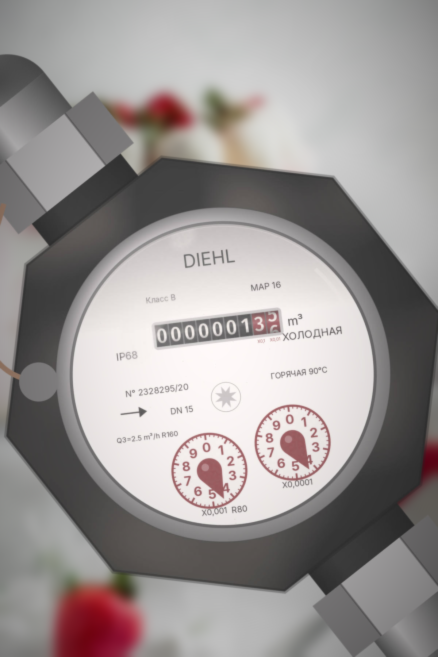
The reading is 1.3544 m³
